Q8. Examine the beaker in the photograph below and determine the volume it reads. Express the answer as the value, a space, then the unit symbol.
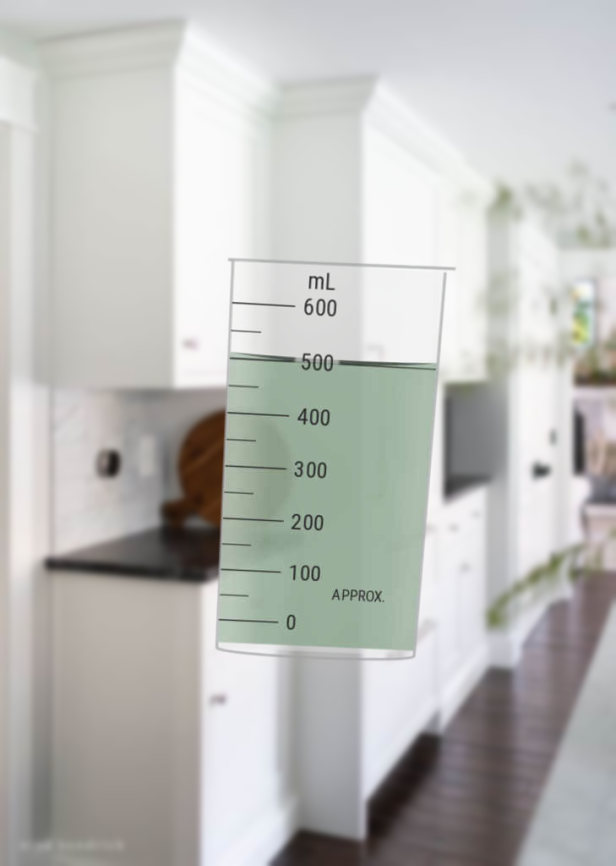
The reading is 500 mL
